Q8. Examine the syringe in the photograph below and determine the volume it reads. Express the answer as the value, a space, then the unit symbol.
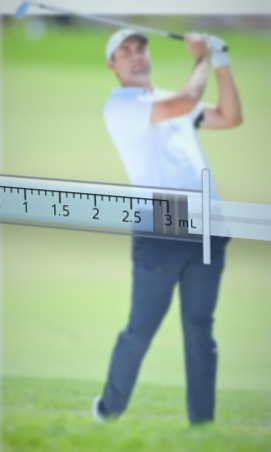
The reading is 2.8 mL
